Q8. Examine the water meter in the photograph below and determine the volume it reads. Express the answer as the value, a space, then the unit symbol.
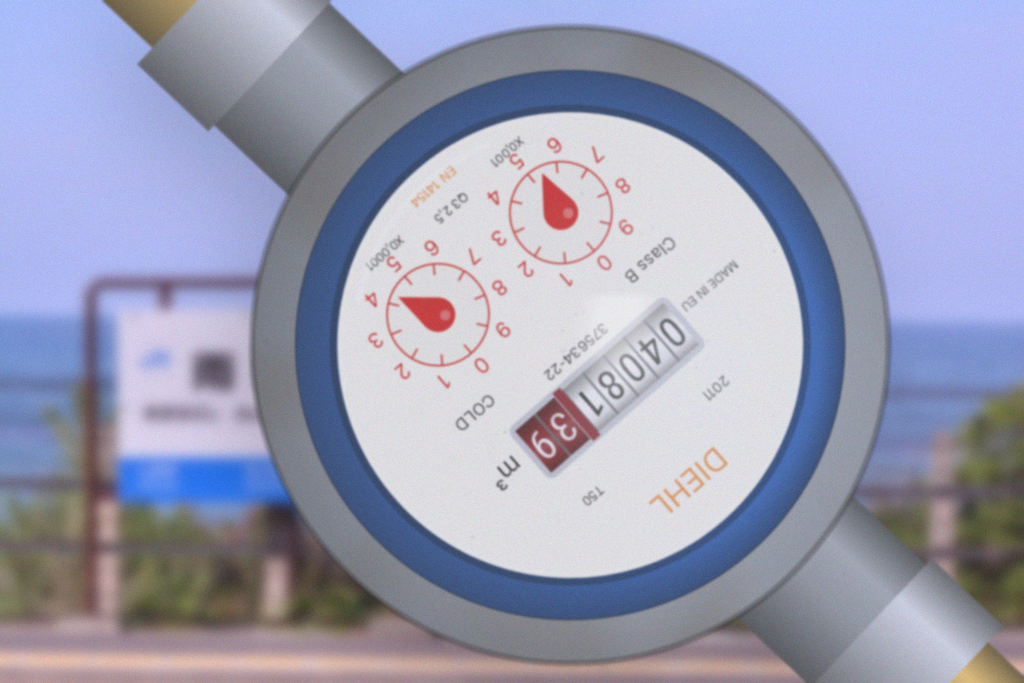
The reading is 4081.3954 m³
